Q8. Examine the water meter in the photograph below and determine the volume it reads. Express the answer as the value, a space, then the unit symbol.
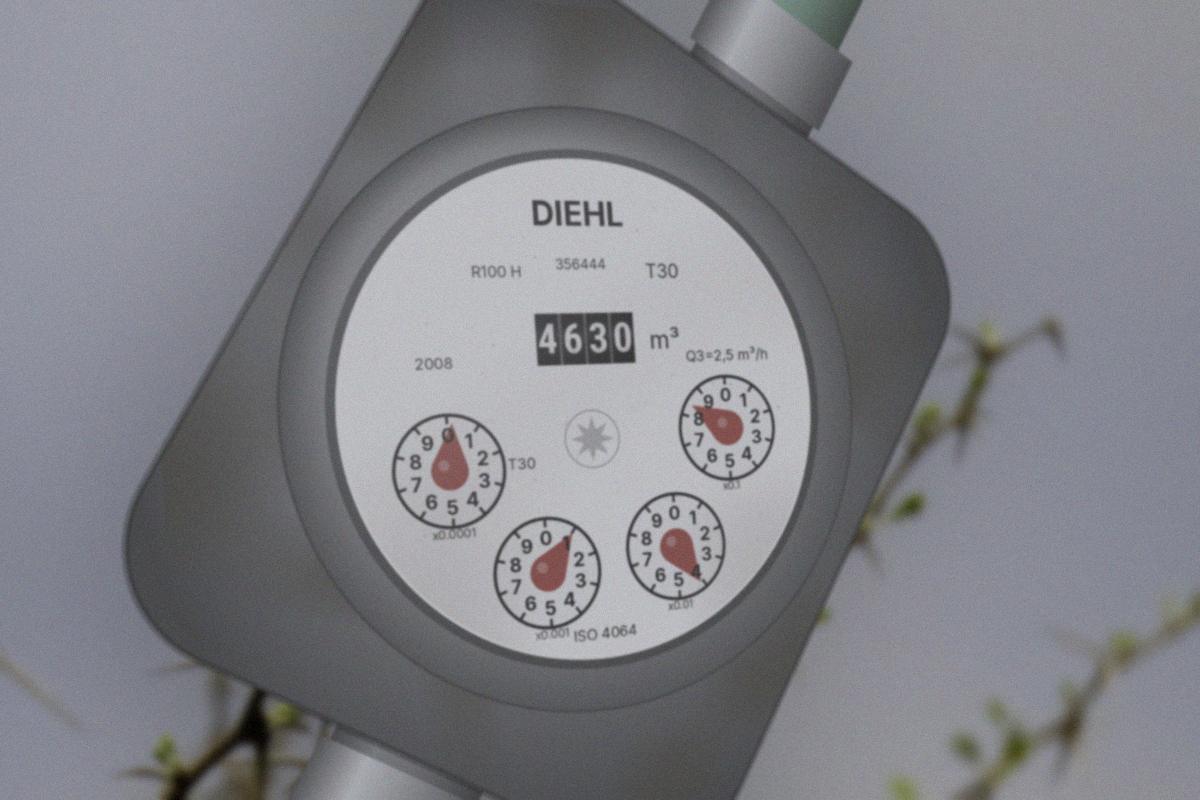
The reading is 4630.8410 m³
